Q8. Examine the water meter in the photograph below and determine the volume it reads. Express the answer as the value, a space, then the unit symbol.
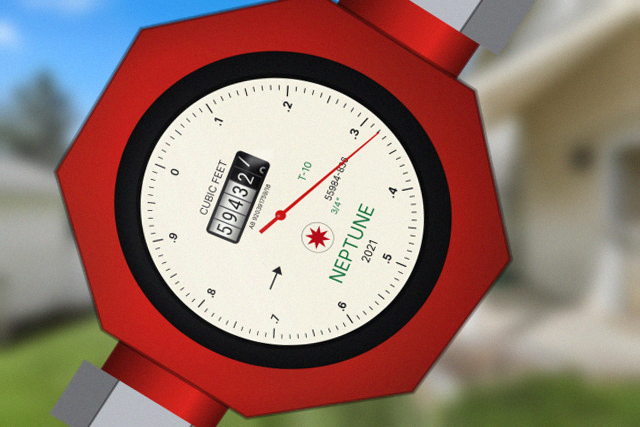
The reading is 594327.32 ft³
